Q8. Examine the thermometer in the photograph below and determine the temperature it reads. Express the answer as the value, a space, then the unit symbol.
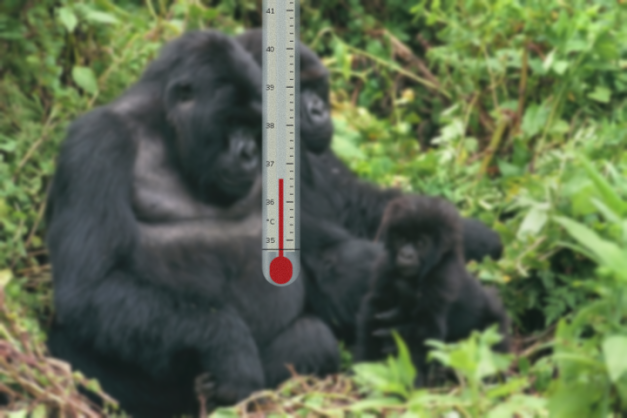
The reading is 36.6 °C
